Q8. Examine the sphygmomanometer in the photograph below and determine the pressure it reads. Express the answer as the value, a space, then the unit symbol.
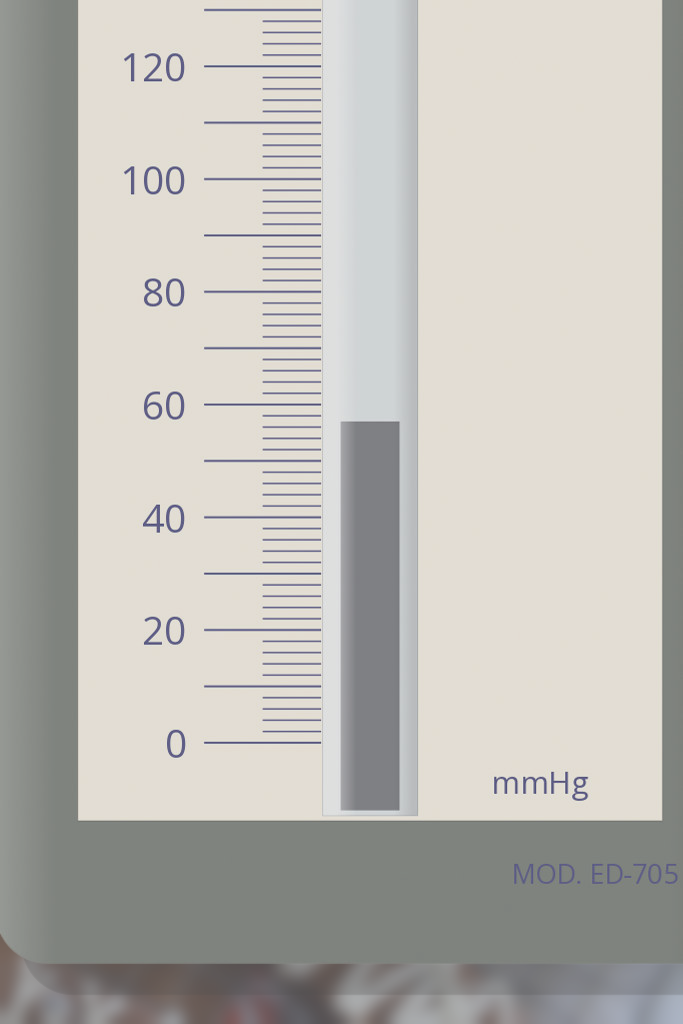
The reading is 57 mmHg
